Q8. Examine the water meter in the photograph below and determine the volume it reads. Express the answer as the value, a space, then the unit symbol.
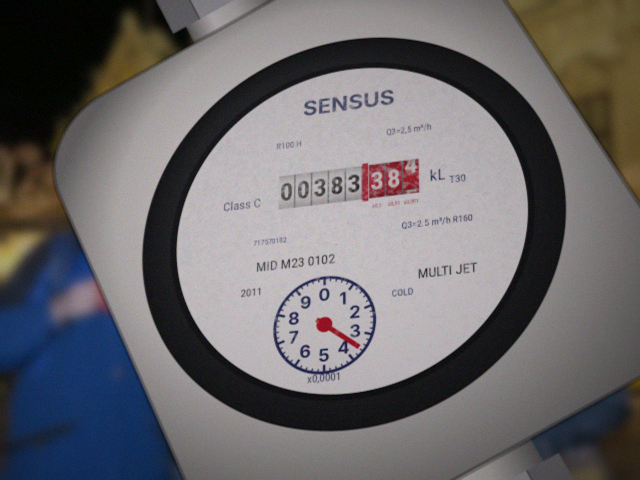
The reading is 383.3843 kL
